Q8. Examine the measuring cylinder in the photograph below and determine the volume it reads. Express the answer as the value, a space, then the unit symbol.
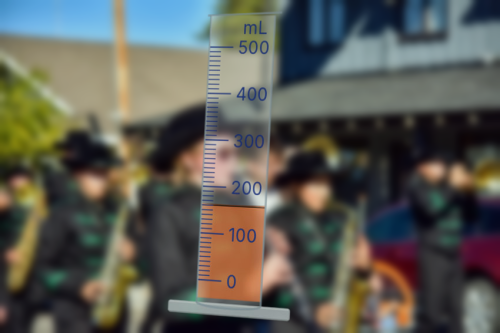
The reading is 160 mL
